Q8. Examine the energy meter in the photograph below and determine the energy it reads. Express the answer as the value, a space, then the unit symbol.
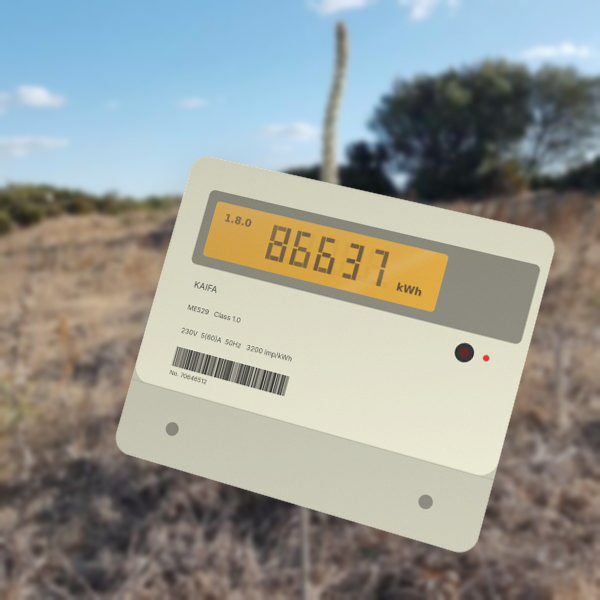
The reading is 86637 kWh
